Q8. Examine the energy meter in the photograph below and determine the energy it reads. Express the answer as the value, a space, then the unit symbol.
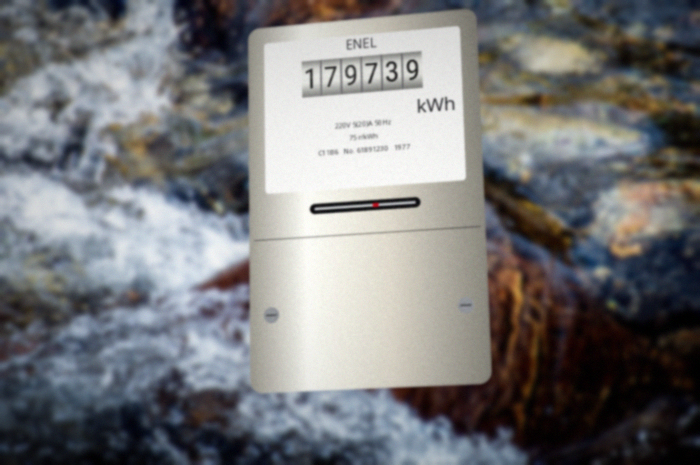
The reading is 179739 kWh
